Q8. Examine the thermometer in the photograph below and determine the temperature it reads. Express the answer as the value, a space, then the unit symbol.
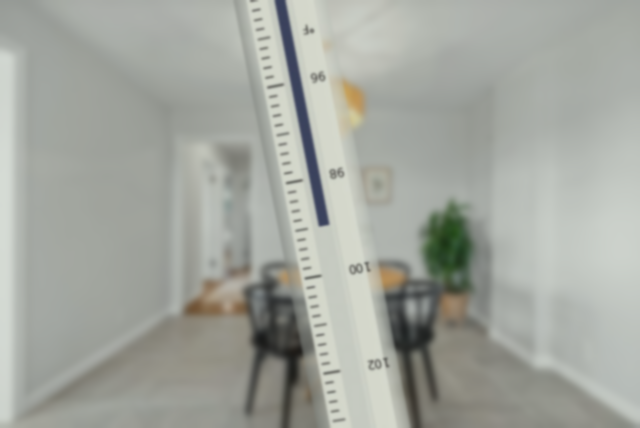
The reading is 99 °F
